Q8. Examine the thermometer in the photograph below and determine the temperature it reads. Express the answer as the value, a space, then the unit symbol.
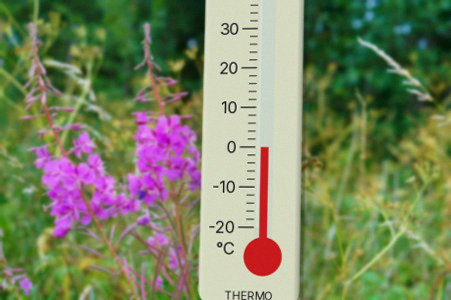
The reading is 0 °C
